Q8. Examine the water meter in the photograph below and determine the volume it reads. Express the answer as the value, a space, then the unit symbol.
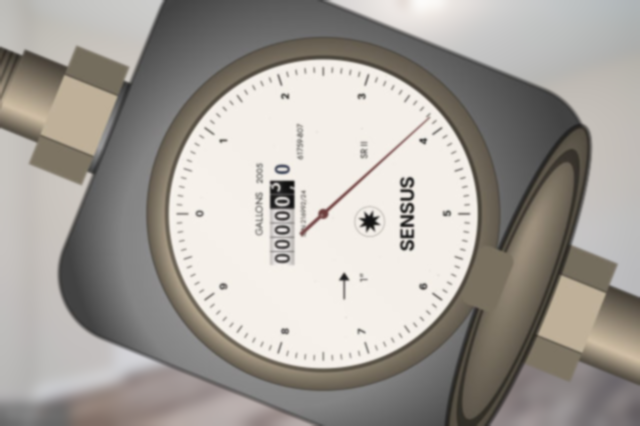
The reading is 33.8 gal
